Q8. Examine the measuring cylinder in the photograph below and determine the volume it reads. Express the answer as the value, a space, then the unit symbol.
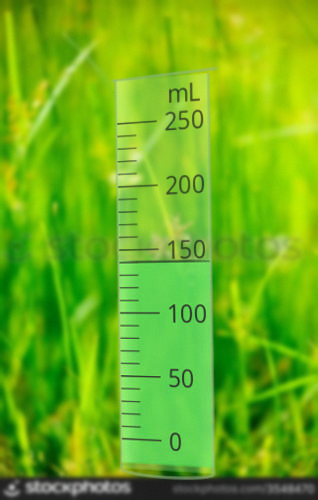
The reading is 140 mL
